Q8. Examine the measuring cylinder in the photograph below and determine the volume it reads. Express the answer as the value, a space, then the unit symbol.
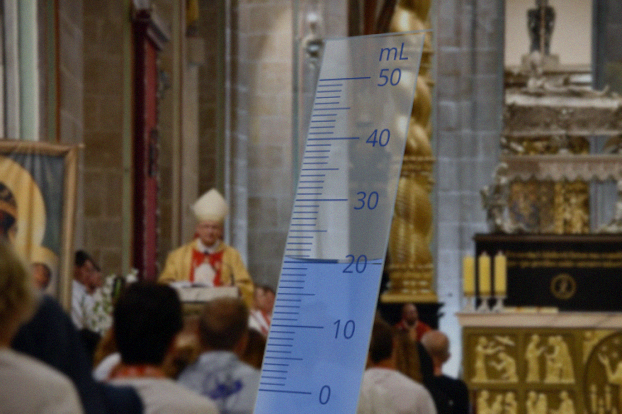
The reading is 20 mL
